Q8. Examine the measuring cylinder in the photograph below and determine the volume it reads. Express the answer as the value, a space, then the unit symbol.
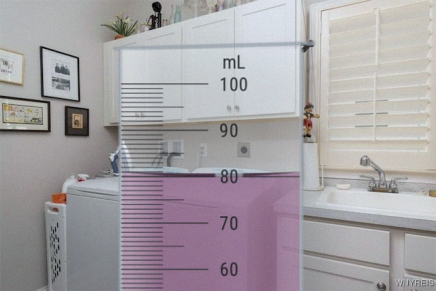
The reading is 80 mL
